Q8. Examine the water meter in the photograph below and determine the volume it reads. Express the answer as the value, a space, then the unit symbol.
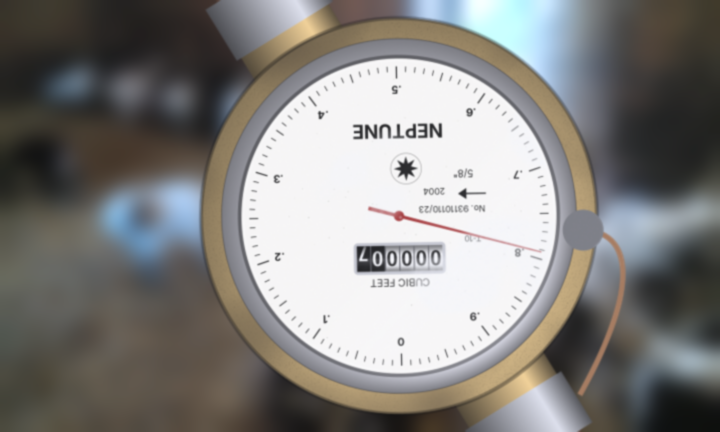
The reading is 6.79 ft³
